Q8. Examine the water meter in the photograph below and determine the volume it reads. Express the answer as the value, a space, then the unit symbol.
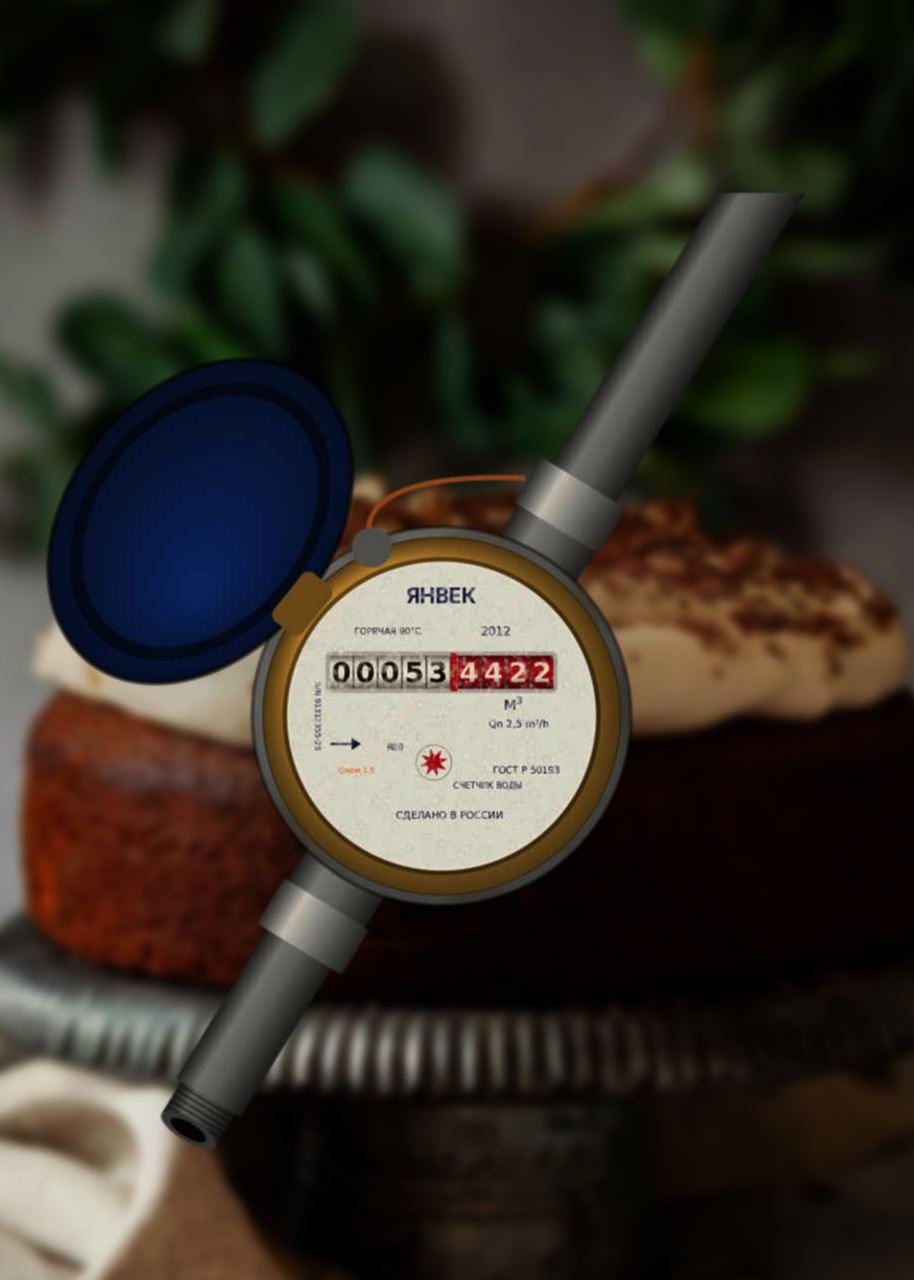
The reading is 53.4422 m³
